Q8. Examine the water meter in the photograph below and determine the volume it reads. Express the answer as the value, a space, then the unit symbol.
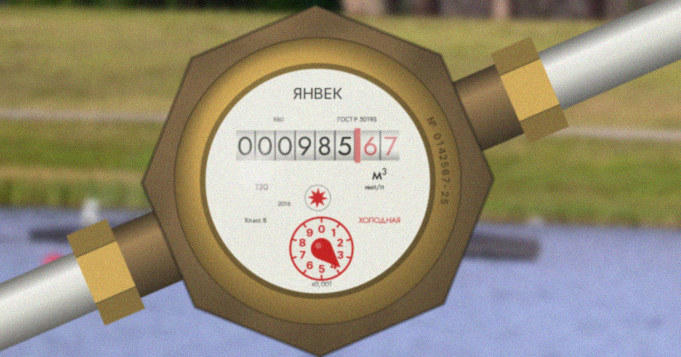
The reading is 985.673 m³
